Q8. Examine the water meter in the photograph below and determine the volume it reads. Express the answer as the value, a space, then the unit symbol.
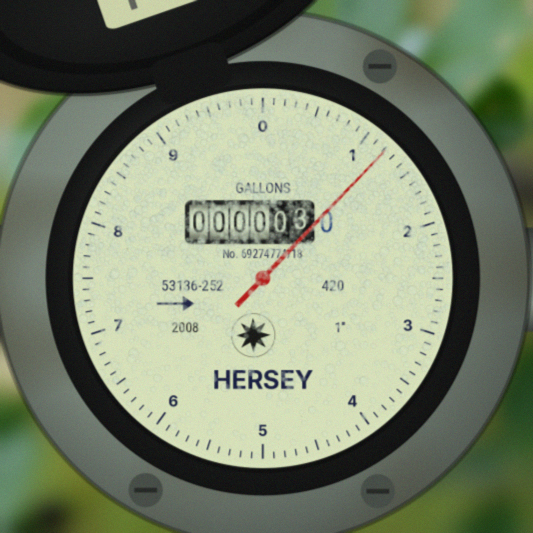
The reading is 31.2 gal
